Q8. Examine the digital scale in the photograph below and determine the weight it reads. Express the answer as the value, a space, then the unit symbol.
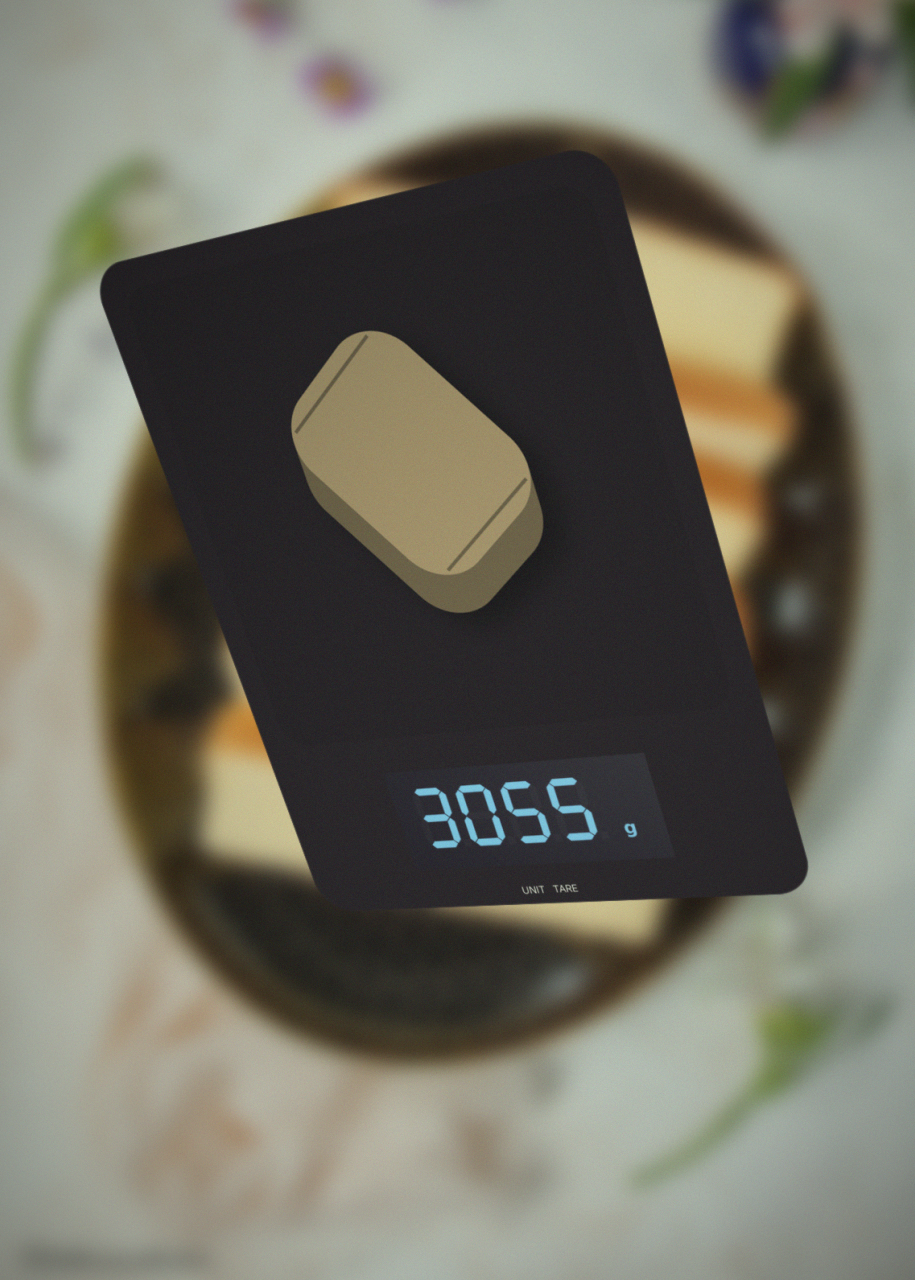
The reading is 3055 g
